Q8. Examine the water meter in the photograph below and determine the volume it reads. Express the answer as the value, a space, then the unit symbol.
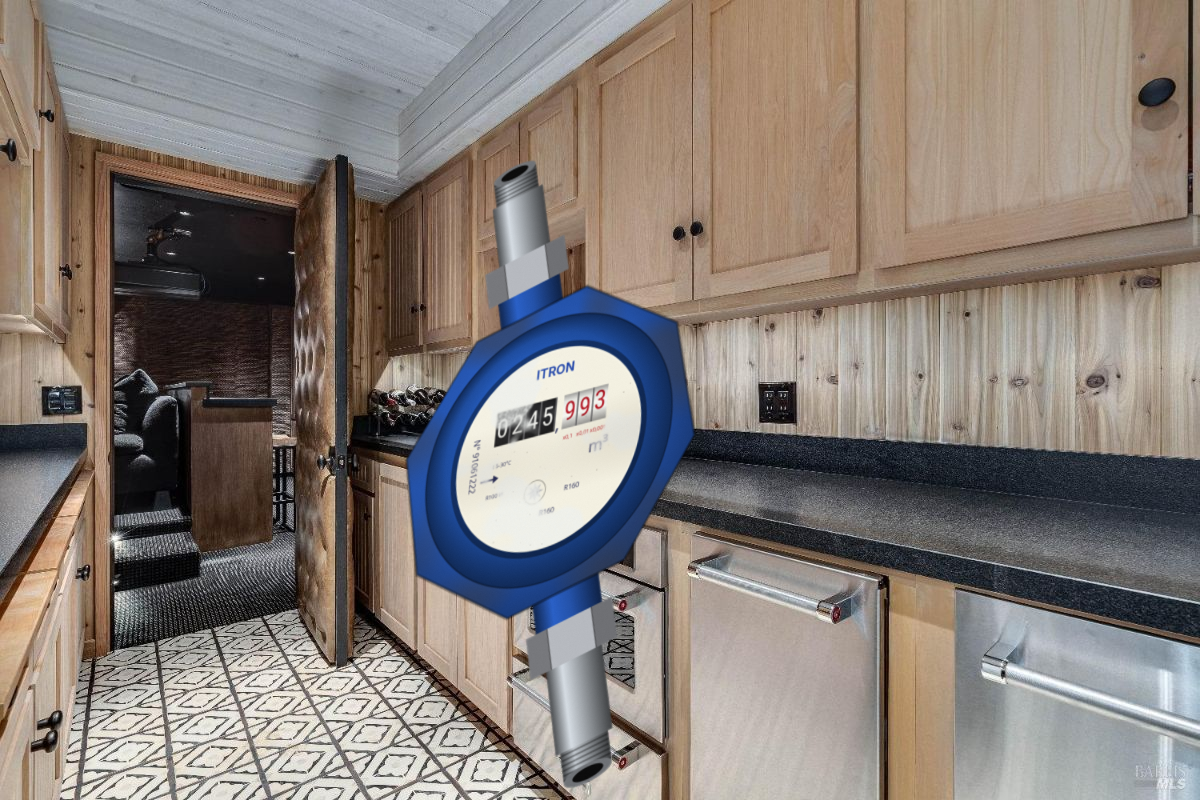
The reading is 245.993 m³
